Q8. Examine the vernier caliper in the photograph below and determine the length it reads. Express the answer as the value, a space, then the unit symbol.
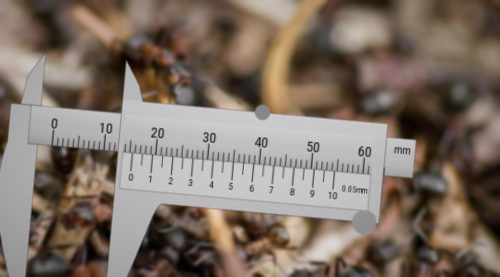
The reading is 15.5 mm
